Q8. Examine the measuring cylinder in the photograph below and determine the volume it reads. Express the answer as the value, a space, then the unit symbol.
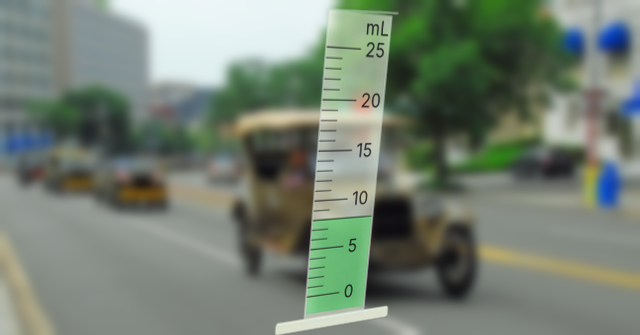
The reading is 8 mL
